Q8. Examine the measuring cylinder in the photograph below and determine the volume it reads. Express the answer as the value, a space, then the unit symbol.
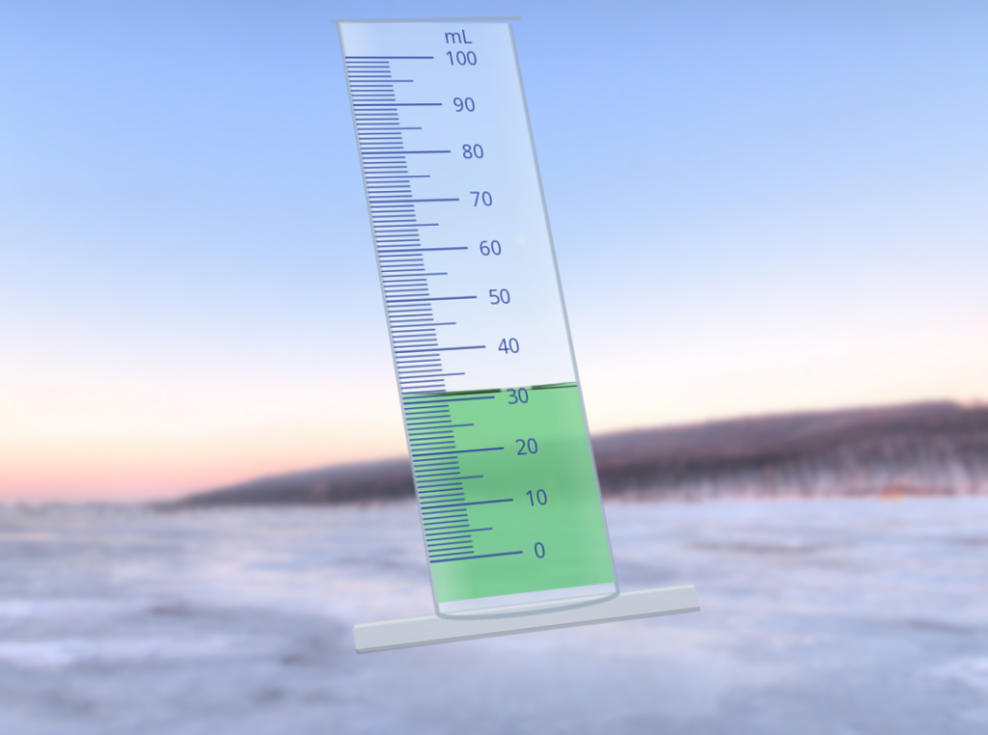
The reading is 31 mL
